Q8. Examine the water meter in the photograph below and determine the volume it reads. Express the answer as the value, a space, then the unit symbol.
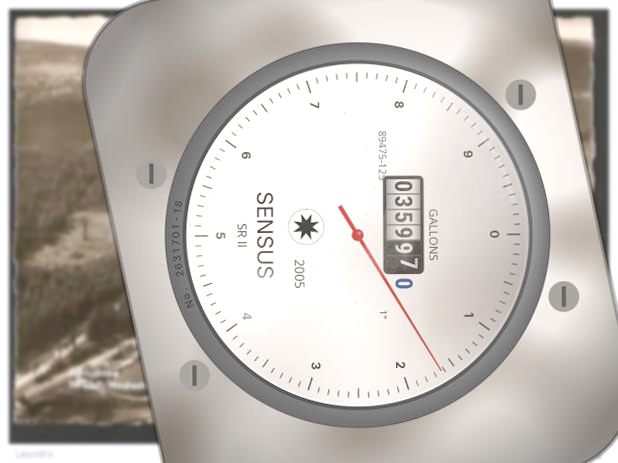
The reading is 359971.6 gal
